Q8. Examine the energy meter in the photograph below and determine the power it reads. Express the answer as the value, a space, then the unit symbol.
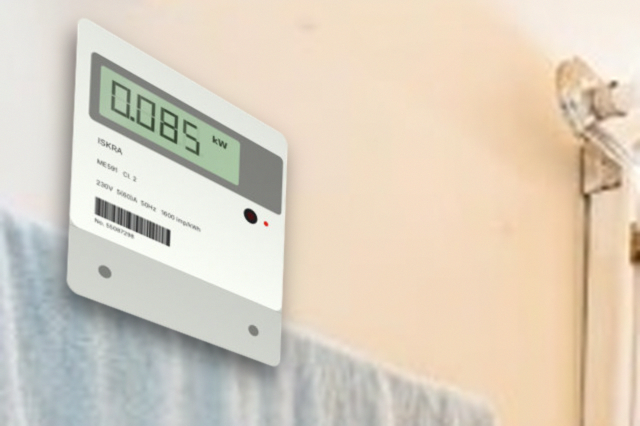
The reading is 0.085 kW
